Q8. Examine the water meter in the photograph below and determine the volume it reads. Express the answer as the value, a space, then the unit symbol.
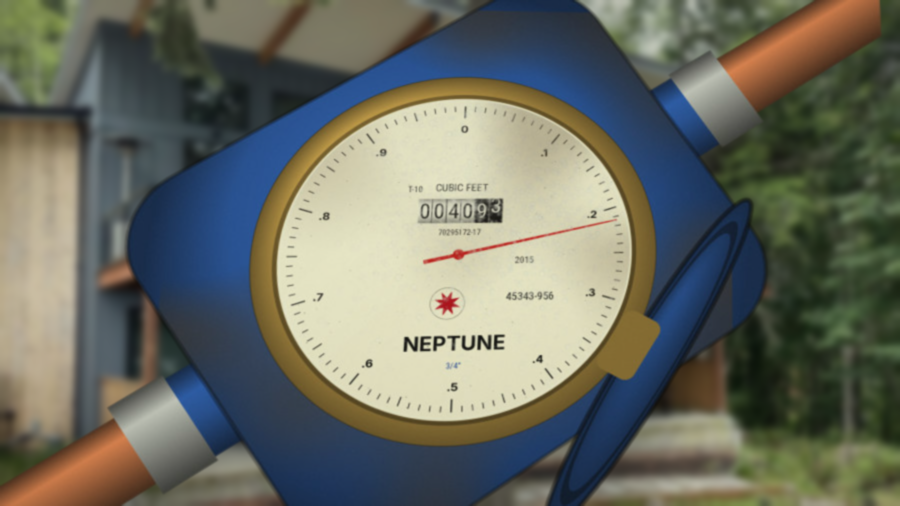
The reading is 4093.21 ft³
